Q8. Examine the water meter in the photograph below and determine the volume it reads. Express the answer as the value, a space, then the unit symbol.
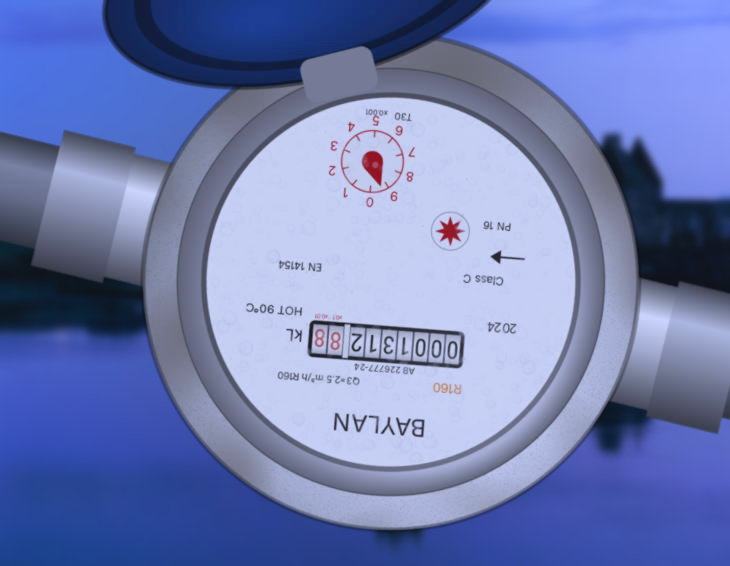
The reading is 1312.879 kL
